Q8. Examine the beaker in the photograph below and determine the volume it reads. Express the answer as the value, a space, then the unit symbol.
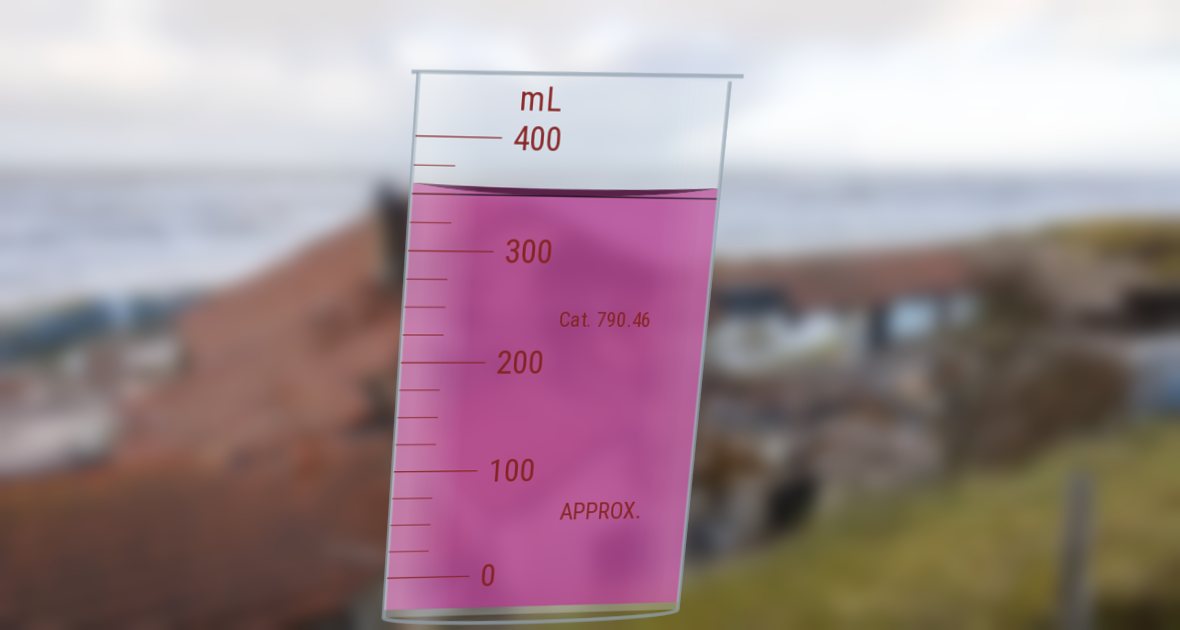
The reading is 350 mL
